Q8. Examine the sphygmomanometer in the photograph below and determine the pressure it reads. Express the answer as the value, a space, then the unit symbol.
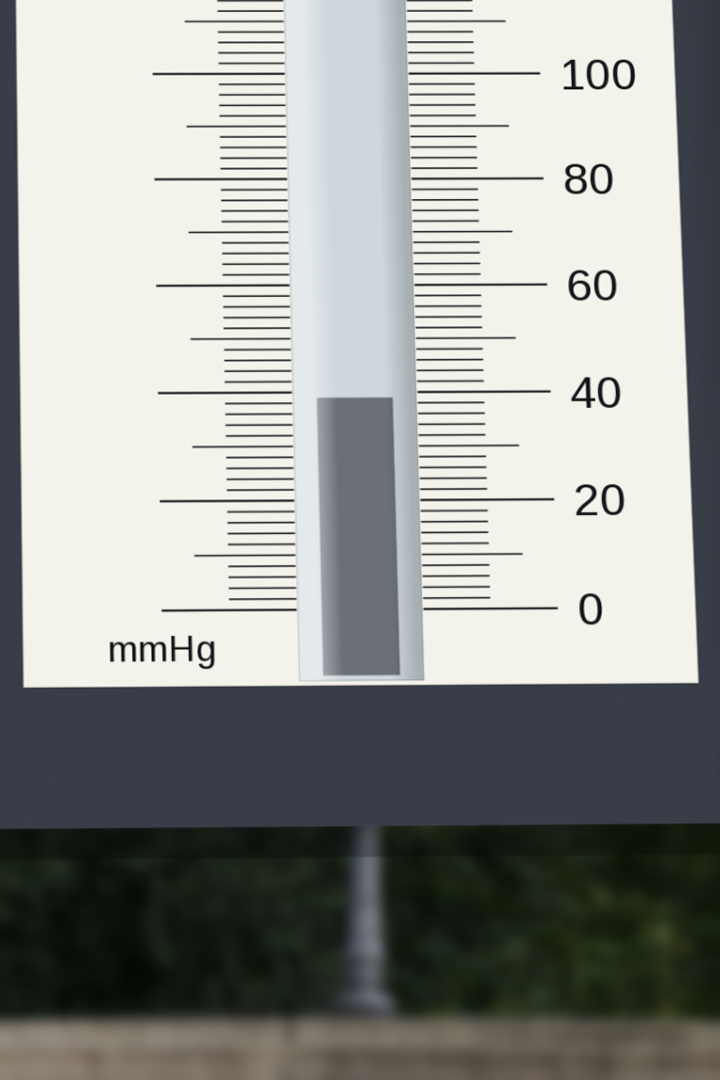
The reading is 39 mmHg
